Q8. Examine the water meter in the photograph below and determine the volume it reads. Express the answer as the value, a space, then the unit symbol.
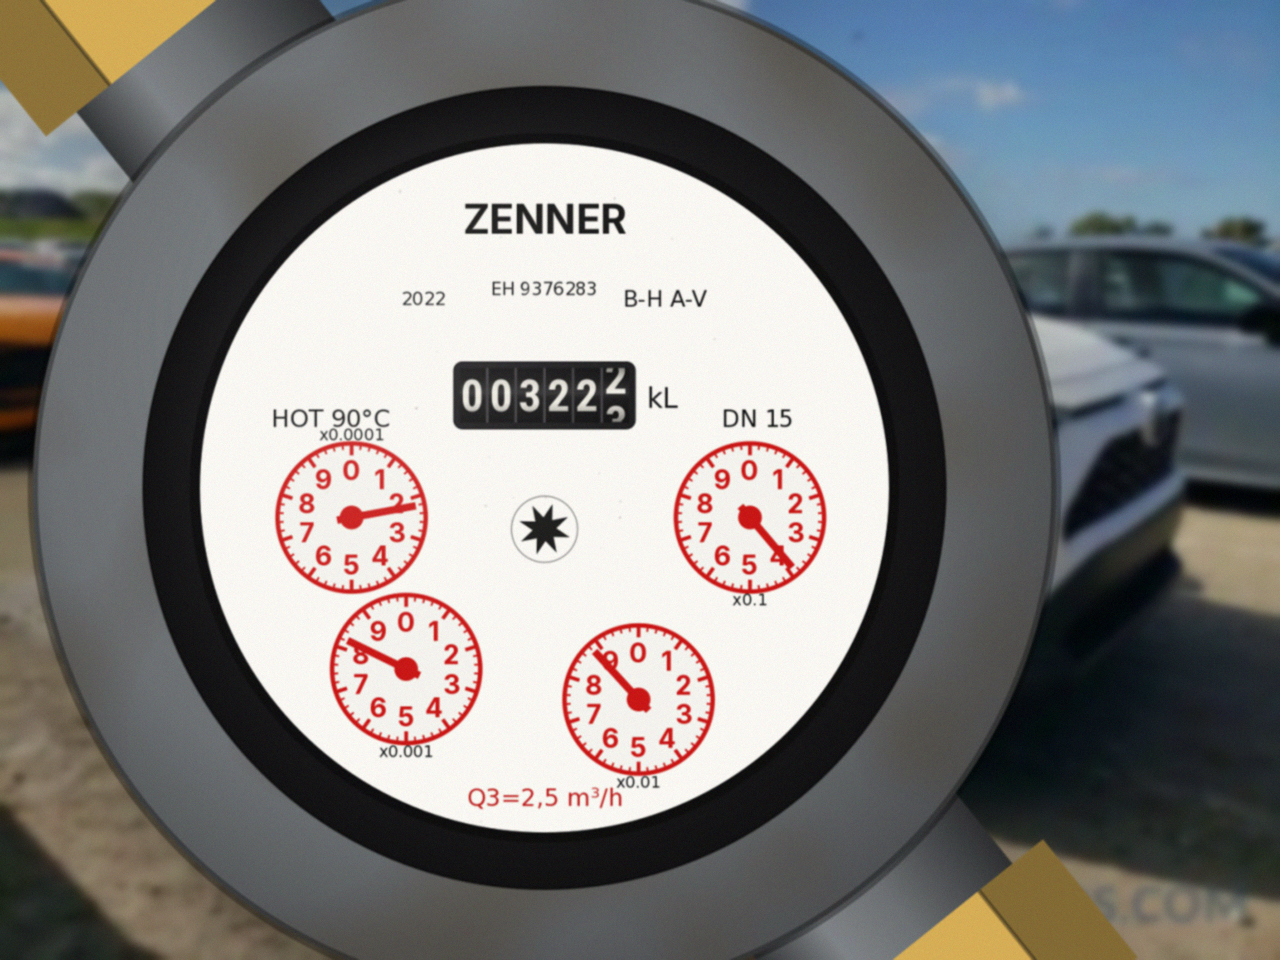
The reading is 3222.3882 kL
